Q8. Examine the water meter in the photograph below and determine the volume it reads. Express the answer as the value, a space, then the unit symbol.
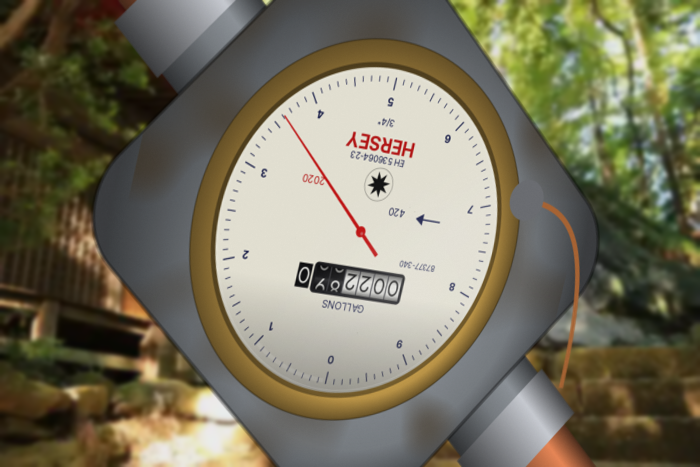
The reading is 22893.6 gal
